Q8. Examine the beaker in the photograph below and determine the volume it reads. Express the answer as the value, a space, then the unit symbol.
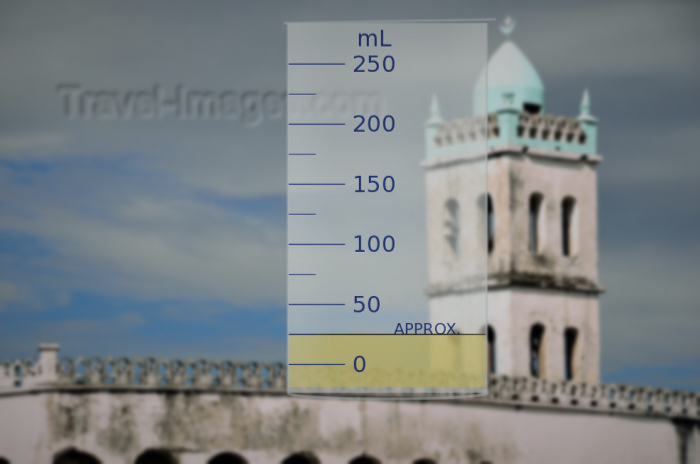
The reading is 25 mL
